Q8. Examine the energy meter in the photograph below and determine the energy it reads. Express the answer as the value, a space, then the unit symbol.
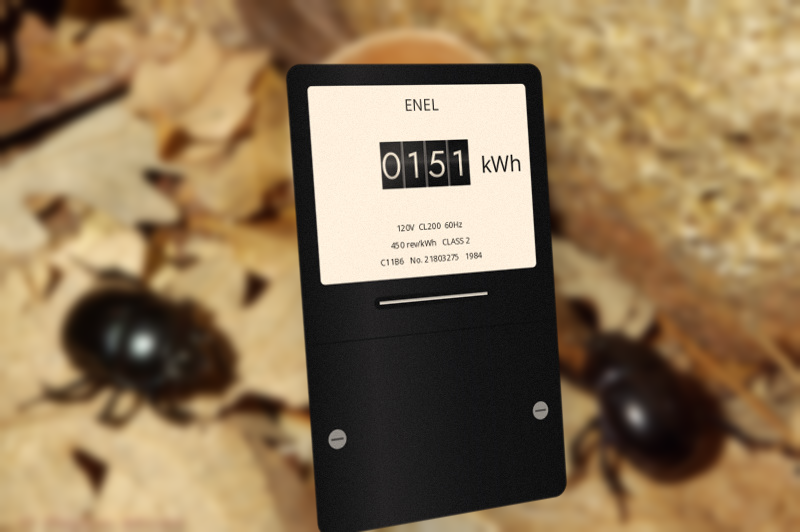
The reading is 151 kWh
